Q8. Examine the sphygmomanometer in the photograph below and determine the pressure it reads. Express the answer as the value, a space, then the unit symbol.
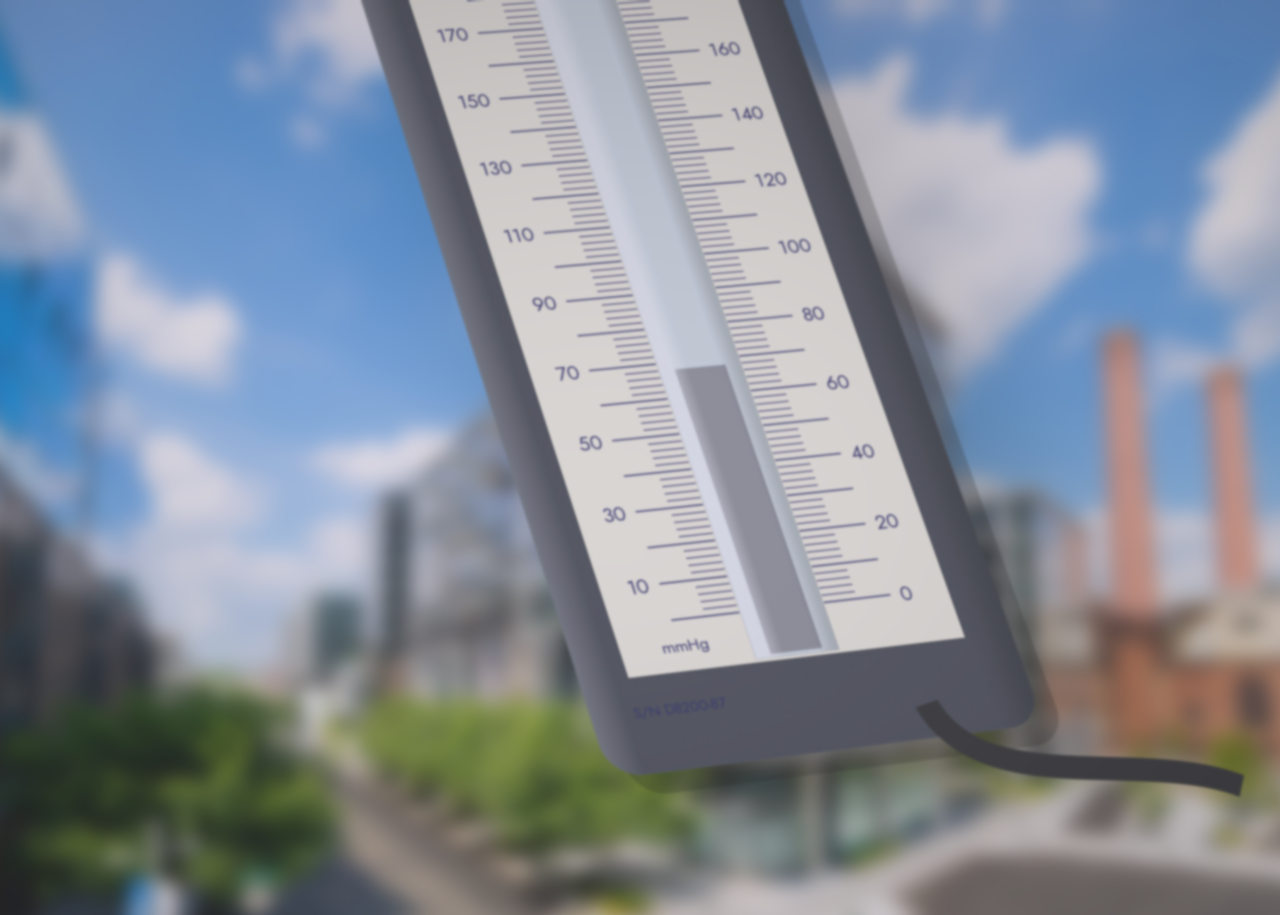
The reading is 68 mmHg
